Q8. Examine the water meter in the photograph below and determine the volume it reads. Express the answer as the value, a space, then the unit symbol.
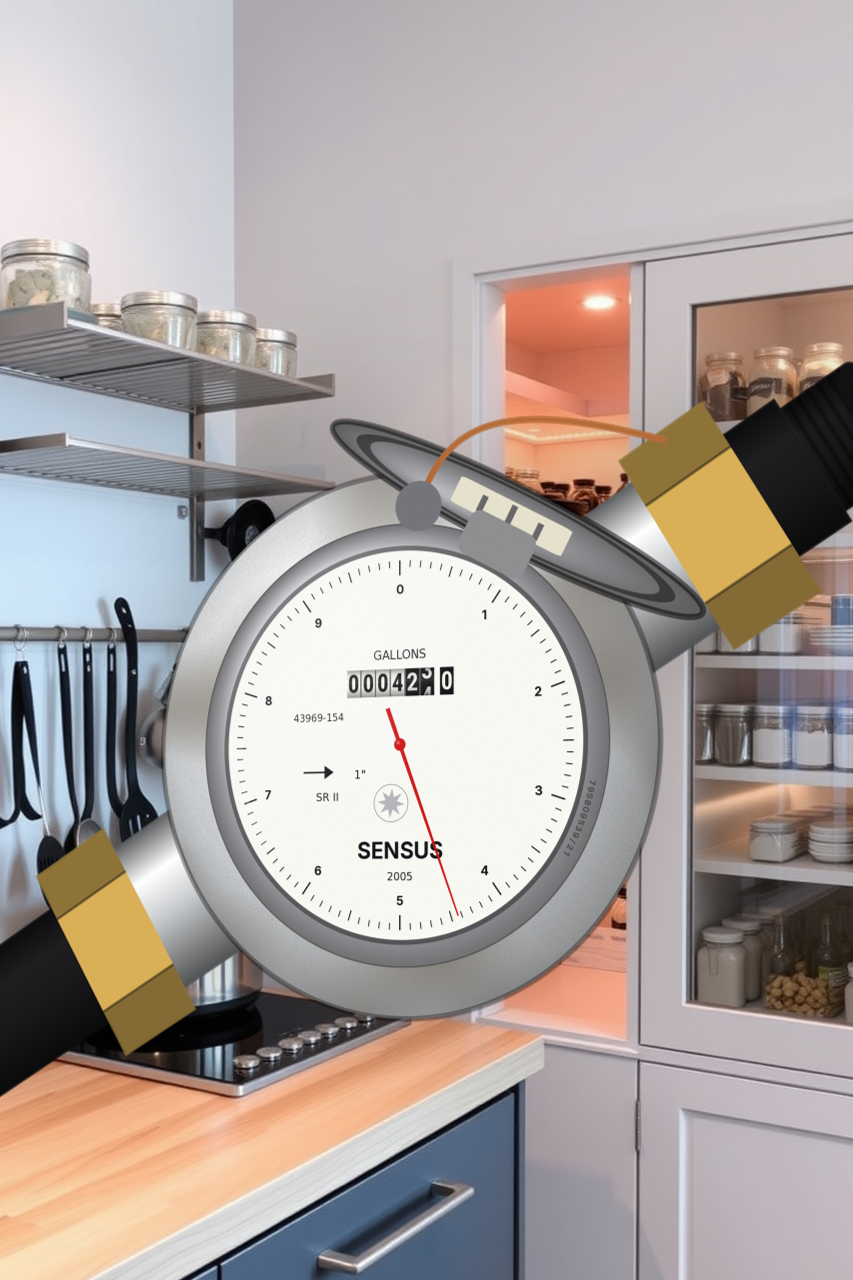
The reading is 4234.4 gal
